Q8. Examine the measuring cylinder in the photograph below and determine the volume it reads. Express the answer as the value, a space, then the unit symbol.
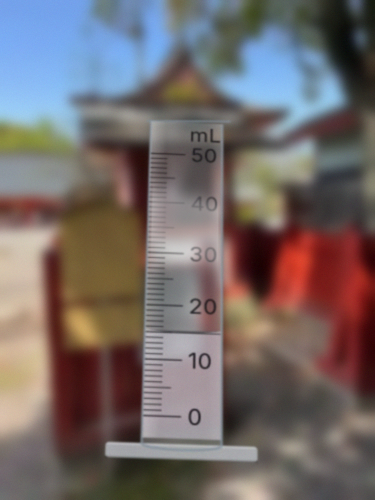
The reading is 15 mL
